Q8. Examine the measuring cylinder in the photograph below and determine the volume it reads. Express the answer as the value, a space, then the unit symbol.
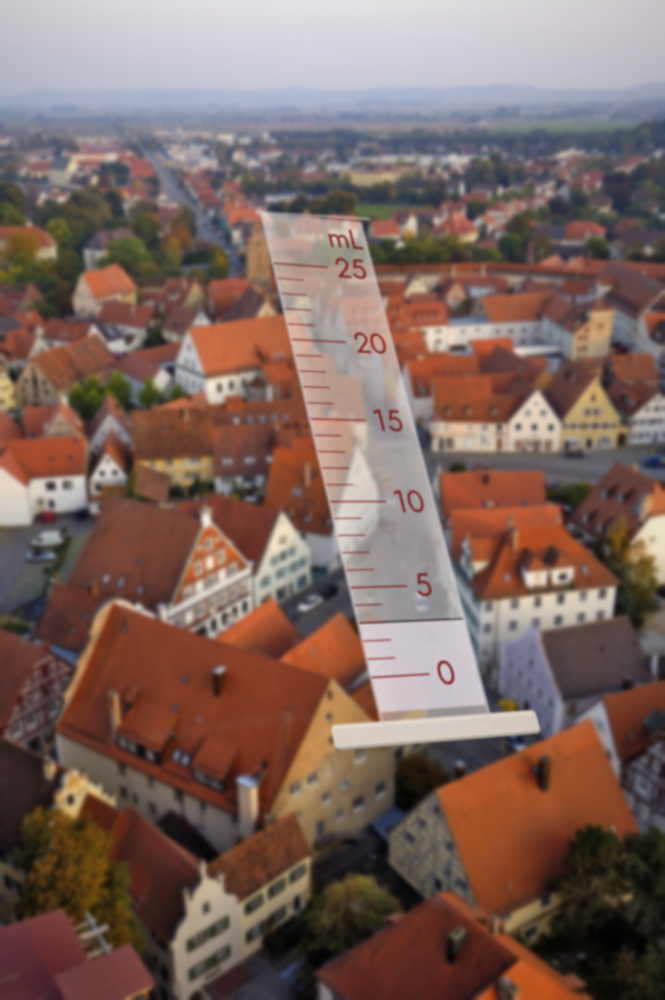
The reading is 3 mL
